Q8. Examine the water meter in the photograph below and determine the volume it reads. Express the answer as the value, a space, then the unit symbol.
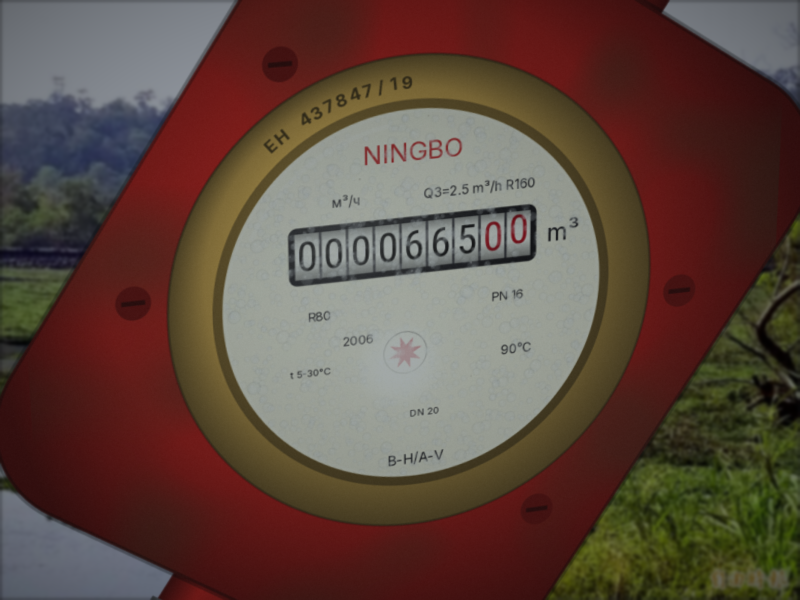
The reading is 665.00 m³
